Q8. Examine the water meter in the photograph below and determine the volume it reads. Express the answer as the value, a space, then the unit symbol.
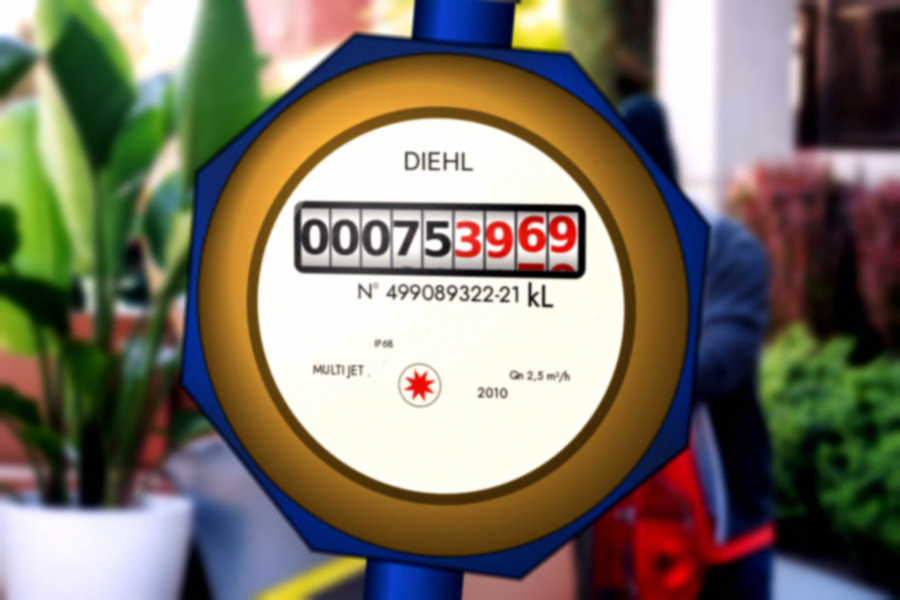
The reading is 75.3969 kL
